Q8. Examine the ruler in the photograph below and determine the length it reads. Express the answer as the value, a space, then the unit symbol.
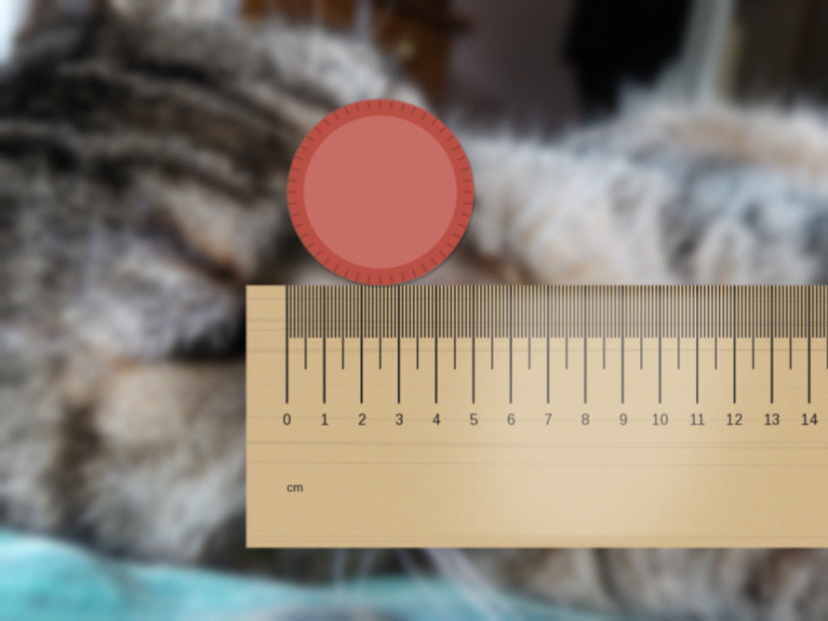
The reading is 5 cm
